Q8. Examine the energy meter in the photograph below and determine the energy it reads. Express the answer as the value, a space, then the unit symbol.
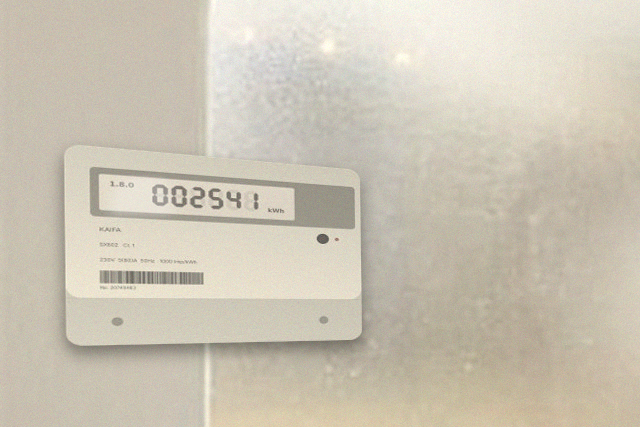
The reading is 2541 kWh
